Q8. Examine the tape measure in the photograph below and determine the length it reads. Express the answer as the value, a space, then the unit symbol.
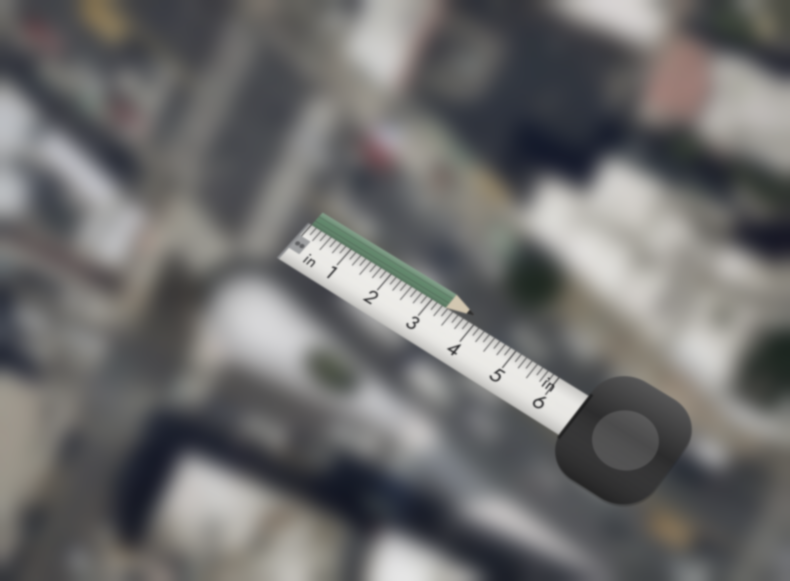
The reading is 3.875 in
